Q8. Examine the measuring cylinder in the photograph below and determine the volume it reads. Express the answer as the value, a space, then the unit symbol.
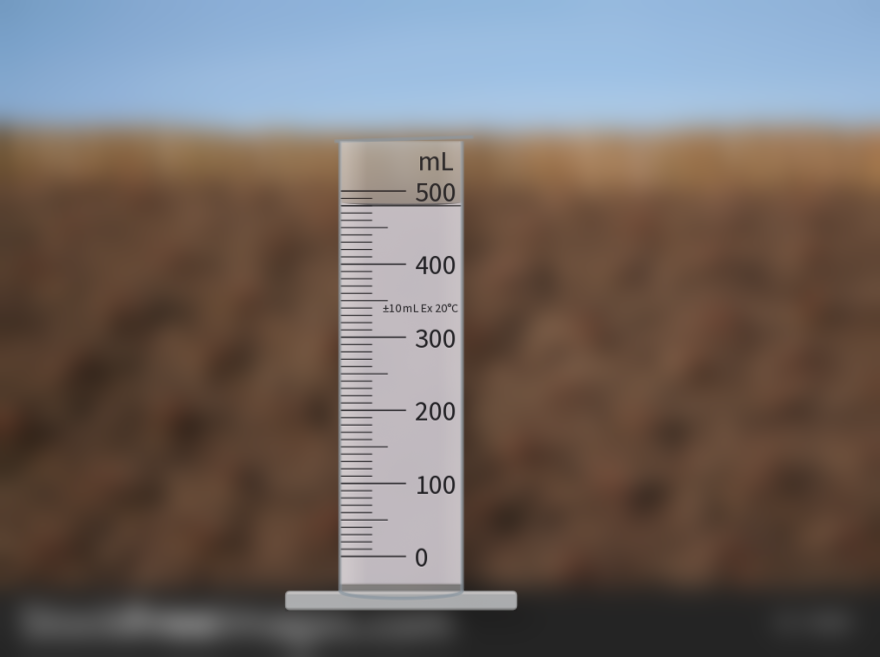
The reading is 480 mL
